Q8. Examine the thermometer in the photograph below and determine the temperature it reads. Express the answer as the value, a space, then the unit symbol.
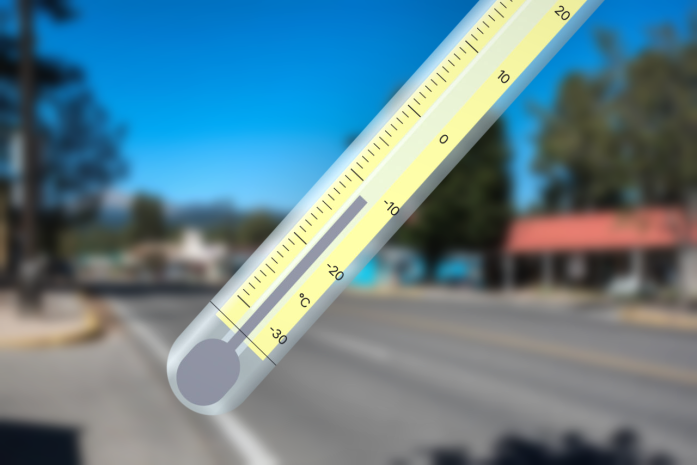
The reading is -11.5 °C
